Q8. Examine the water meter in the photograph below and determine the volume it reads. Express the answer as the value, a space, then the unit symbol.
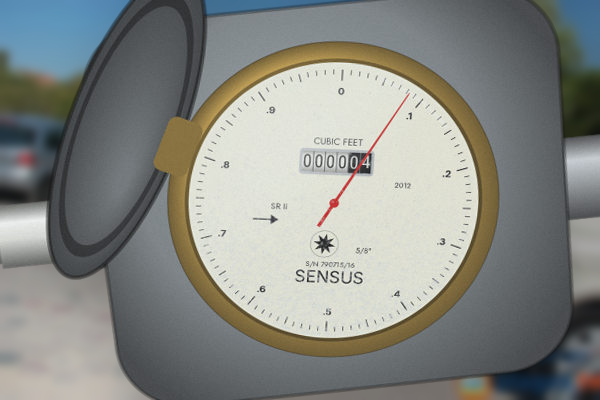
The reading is 4.08 ft³
